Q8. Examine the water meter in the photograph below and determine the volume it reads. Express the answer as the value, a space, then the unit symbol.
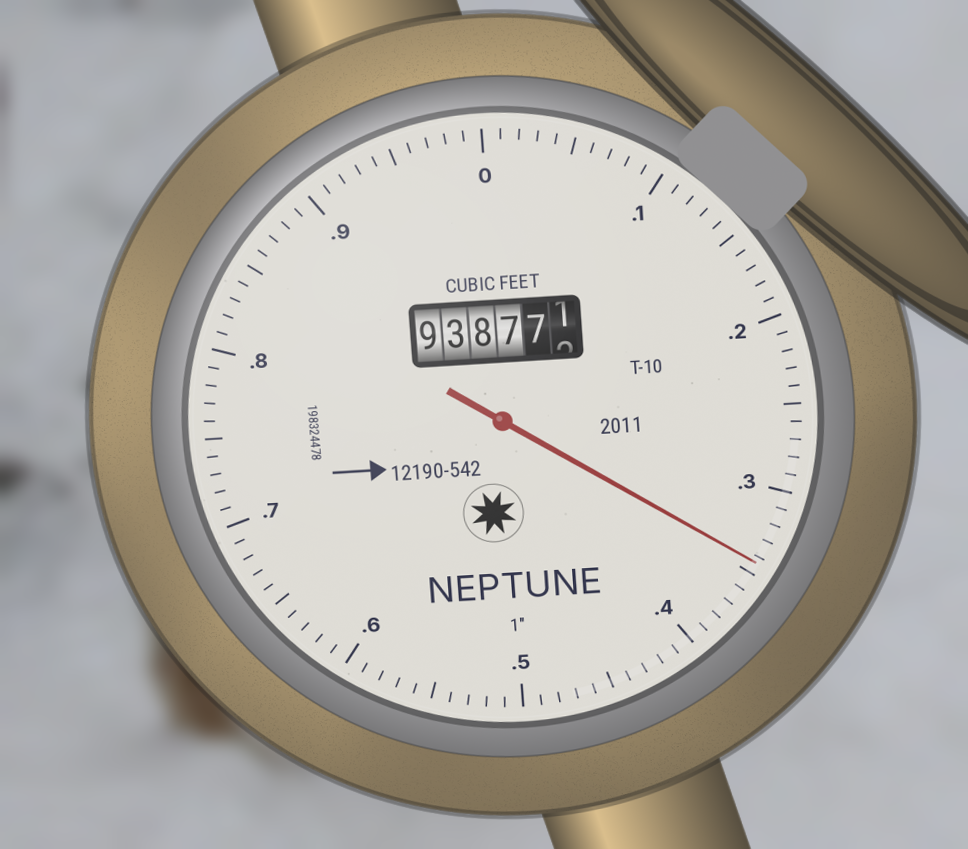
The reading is 938771.34 ft³
